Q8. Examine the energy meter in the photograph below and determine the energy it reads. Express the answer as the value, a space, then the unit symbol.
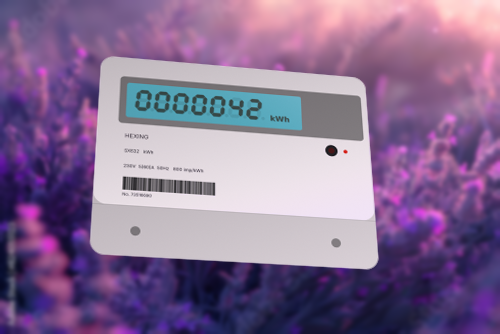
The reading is 42 kWh
